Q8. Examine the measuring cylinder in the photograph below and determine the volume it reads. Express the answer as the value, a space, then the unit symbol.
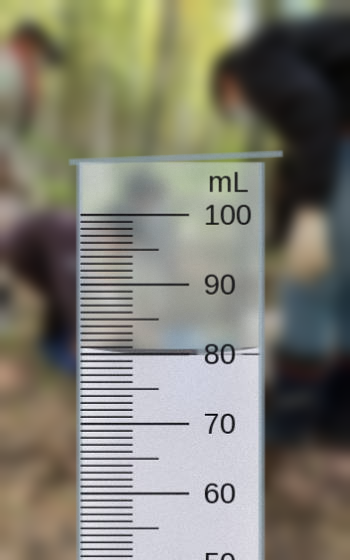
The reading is 80 mL
